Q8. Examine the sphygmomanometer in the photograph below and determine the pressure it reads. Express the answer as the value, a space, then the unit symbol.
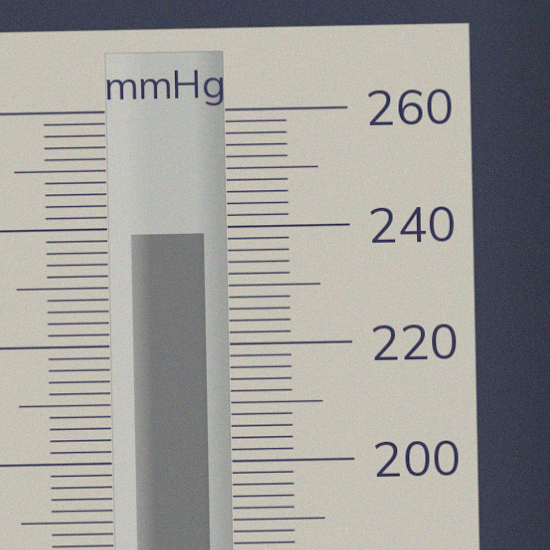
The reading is 239 mmHg
